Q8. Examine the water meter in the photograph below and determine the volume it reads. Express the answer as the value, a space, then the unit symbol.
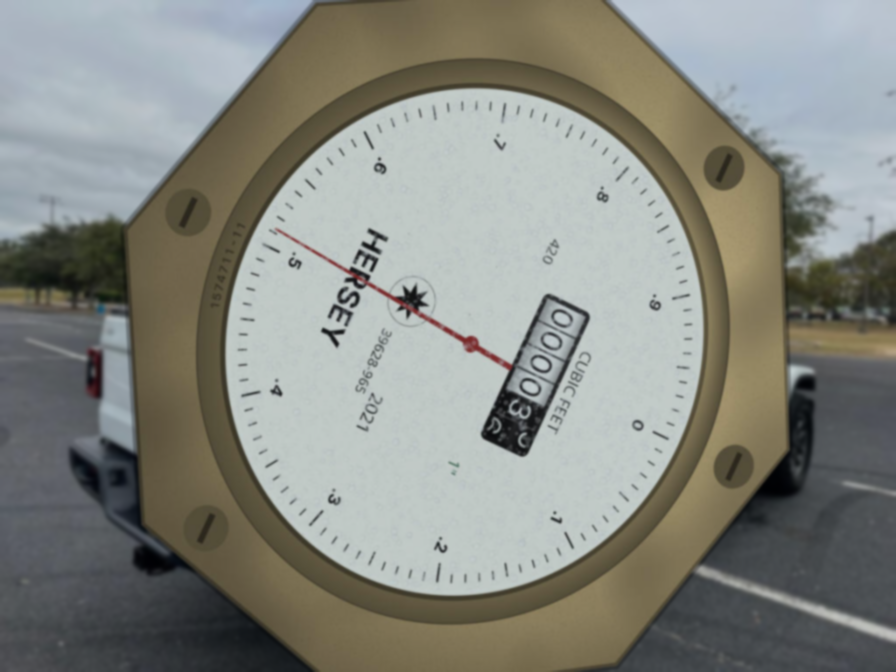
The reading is 35.51 ft³
